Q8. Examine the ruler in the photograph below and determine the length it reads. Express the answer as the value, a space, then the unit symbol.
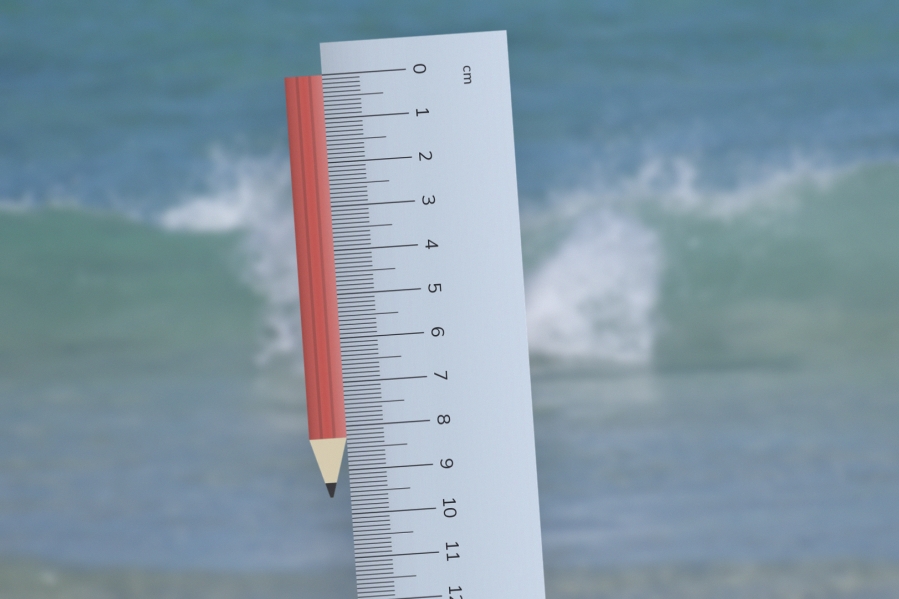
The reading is 9.6 cm
